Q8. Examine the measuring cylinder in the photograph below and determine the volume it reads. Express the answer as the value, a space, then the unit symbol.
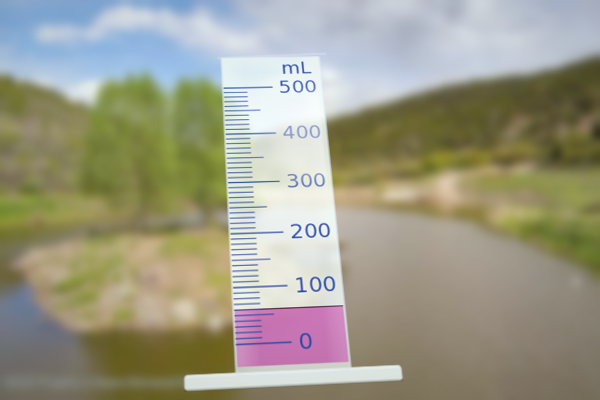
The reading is 60 mL
